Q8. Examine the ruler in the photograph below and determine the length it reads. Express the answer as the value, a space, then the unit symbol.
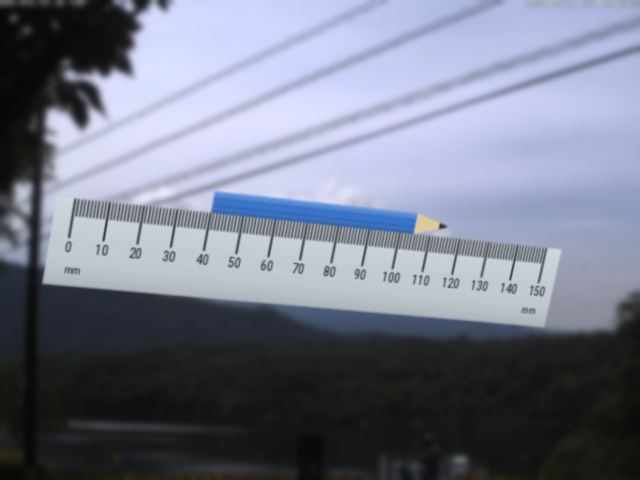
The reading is 75 mm
